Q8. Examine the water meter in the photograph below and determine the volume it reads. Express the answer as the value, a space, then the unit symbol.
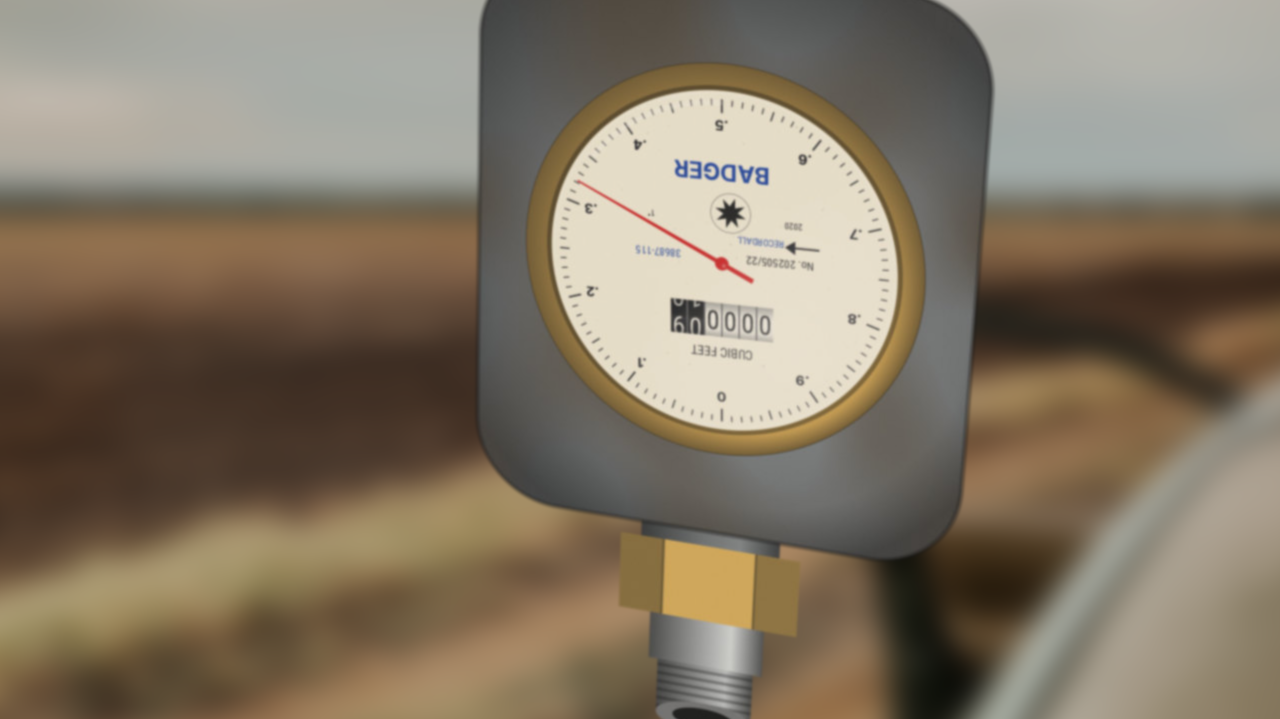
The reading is 9.32 ft³
